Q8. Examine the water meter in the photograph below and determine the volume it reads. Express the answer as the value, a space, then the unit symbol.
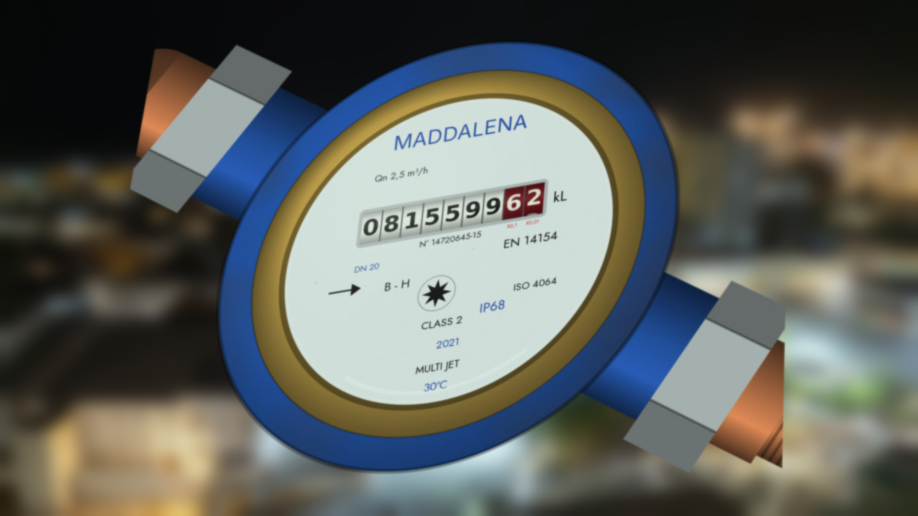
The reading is 815599.62 kL
